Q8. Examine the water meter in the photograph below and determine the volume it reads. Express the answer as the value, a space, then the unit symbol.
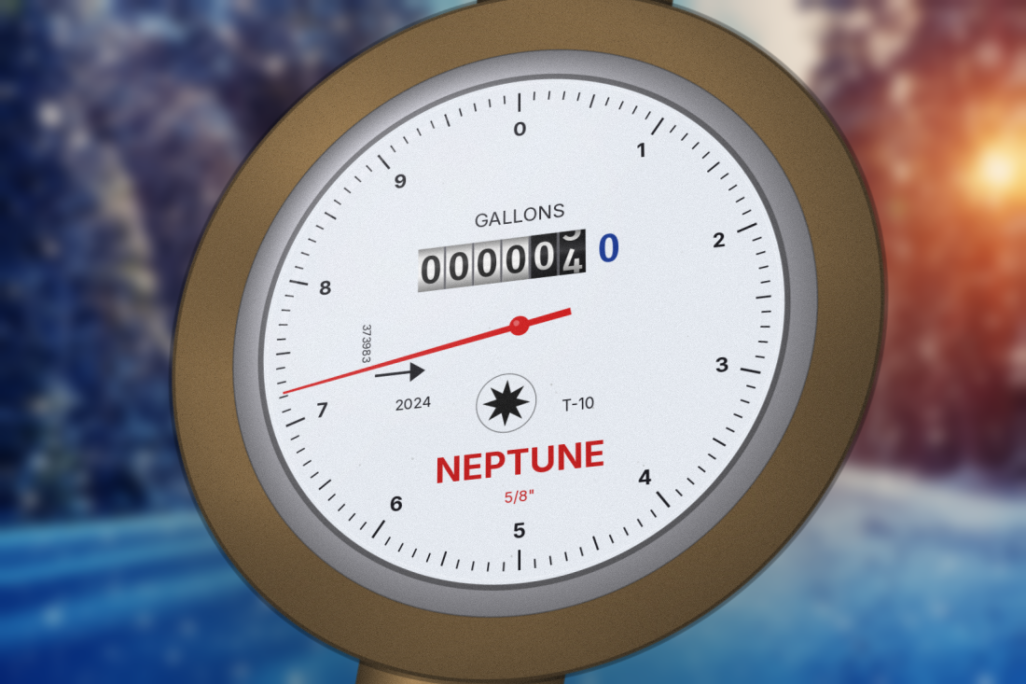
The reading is 37.2 gal
